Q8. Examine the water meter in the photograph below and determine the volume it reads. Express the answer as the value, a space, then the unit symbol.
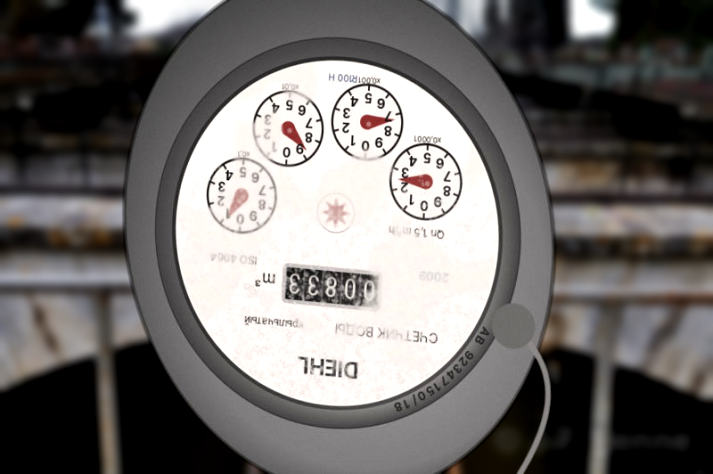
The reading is 833.0872 m³
